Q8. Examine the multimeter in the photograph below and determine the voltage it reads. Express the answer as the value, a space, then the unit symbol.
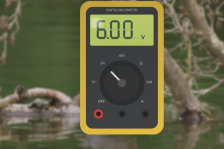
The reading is 6.00 V
